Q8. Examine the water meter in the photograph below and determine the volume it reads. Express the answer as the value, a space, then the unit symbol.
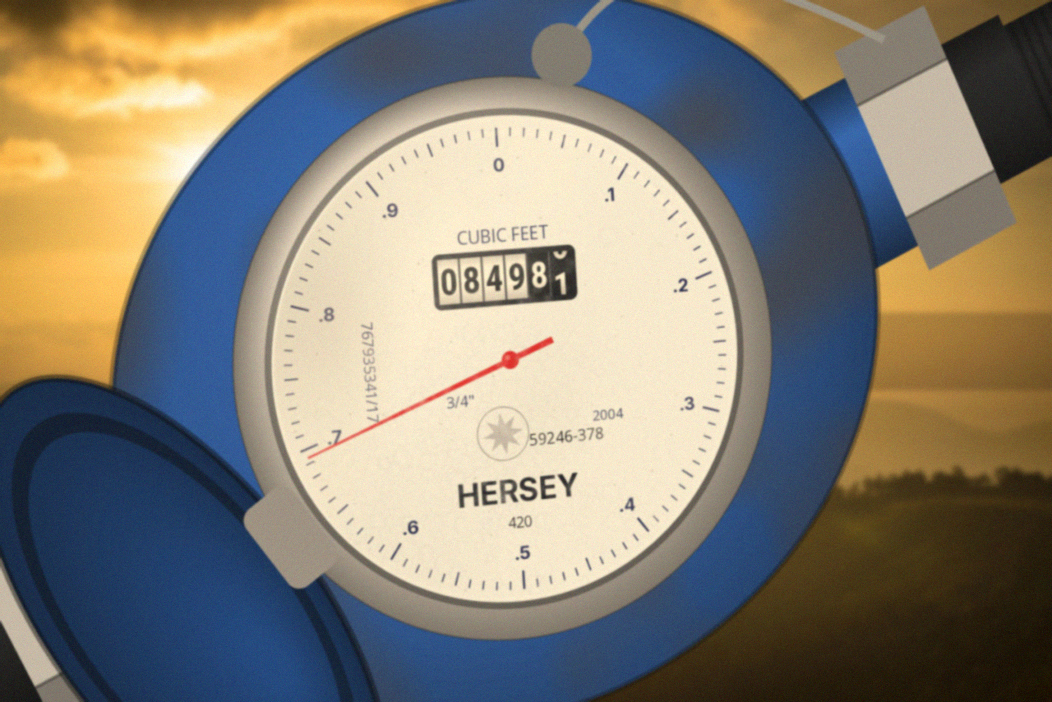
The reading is 84980.69 ft³
